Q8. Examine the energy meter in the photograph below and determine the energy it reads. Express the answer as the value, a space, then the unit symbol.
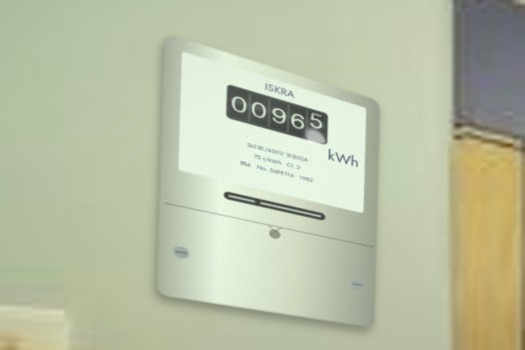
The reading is 965 kWh
